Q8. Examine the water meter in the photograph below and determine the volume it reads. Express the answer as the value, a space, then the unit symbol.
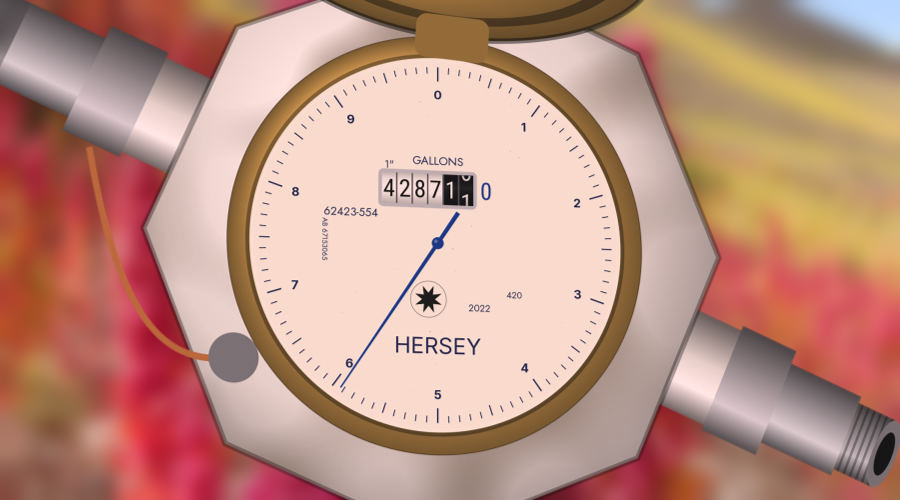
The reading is 4287105.9 gal
